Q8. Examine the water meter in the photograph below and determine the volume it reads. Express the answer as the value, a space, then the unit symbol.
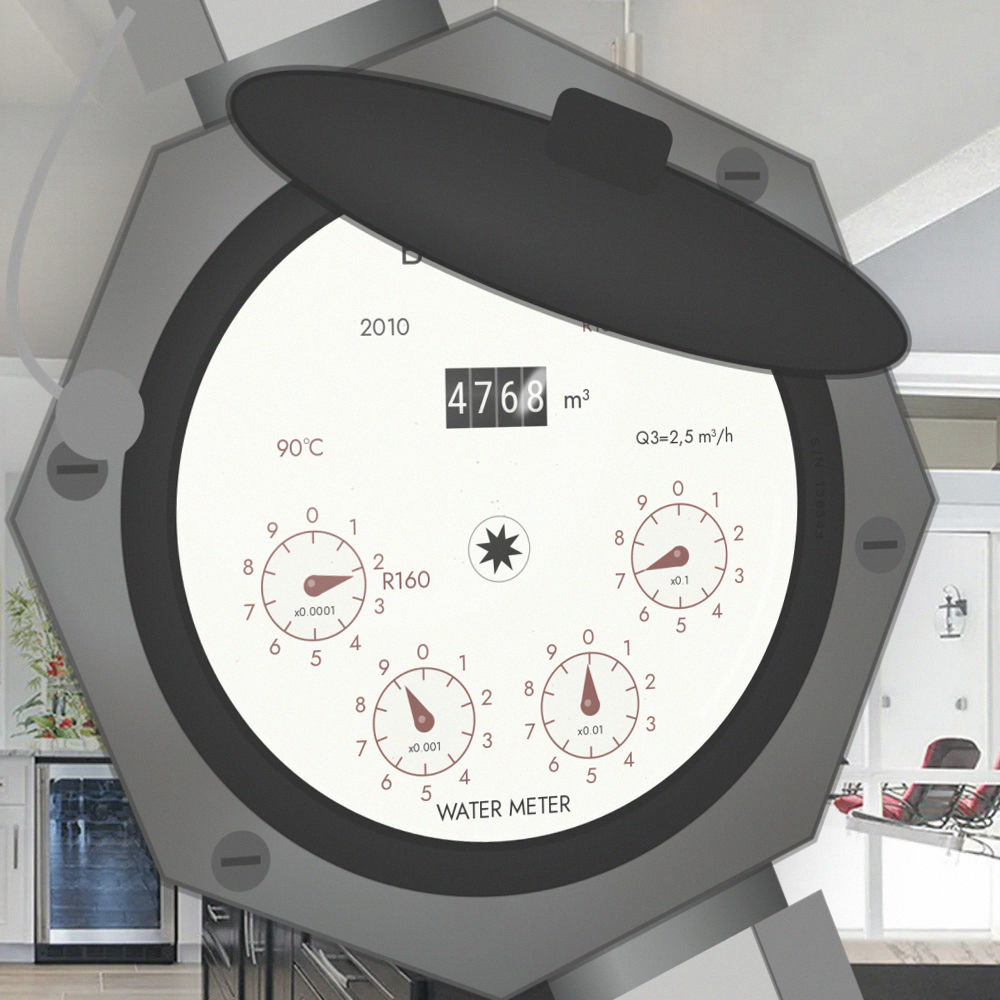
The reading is 4768.6992 m³
